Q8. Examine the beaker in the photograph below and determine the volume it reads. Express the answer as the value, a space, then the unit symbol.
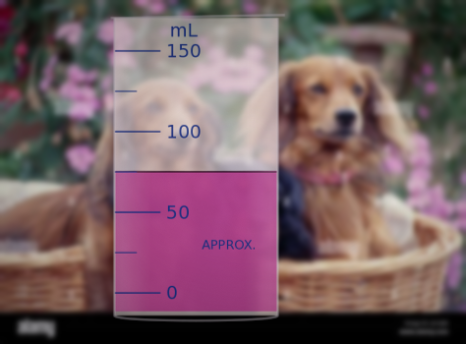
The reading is 75 mL
